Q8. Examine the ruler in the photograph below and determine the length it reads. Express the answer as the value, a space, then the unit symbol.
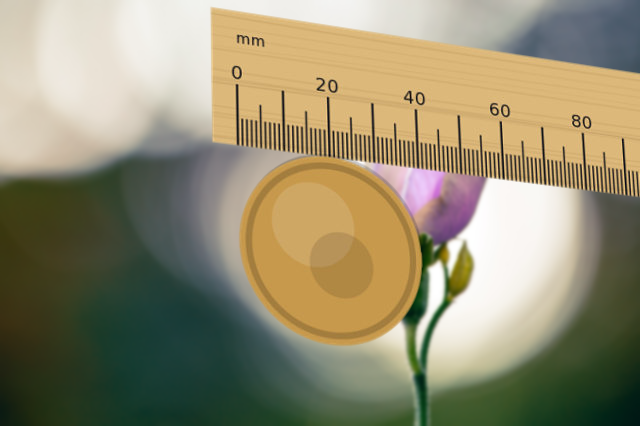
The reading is 40 mm
